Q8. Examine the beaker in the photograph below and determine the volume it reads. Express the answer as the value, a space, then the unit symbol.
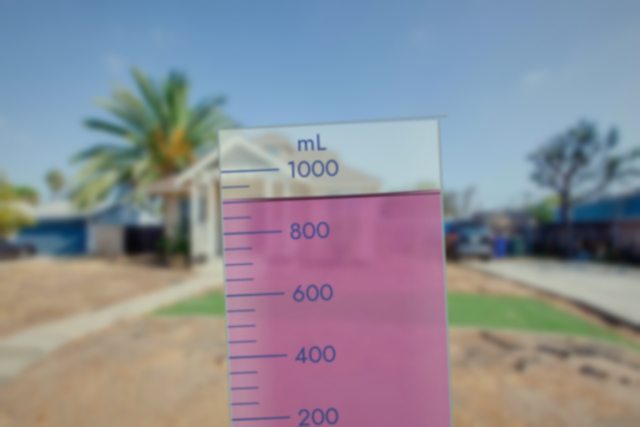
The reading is 900 mL
